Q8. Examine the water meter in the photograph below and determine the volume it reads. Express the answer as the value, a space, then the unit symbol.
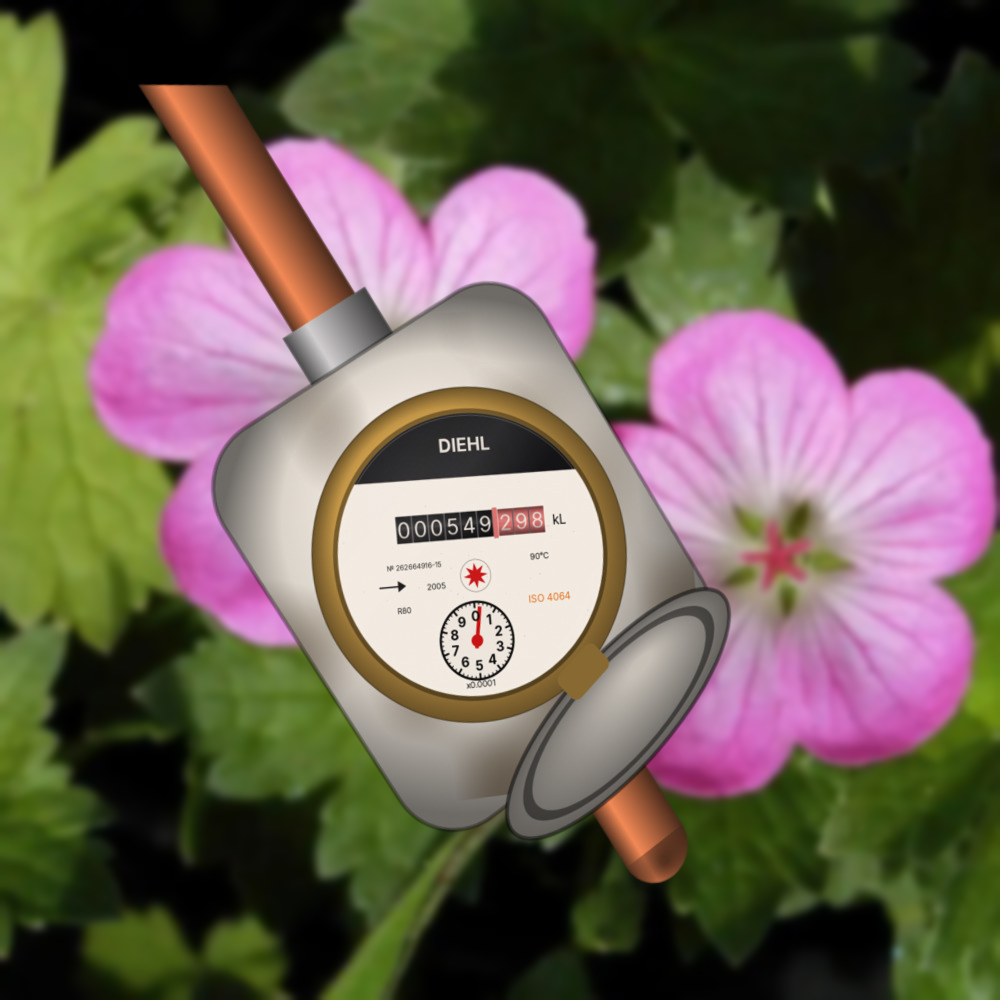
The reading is 549.2980 kL
